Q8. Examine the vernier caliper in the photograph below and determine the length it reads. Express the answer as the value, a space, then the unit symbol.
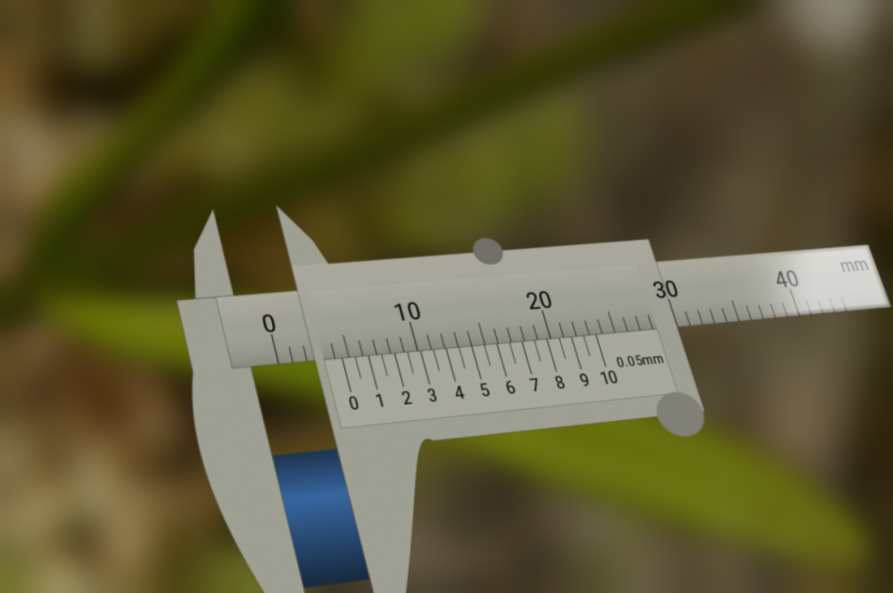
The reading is 4.5 mm
